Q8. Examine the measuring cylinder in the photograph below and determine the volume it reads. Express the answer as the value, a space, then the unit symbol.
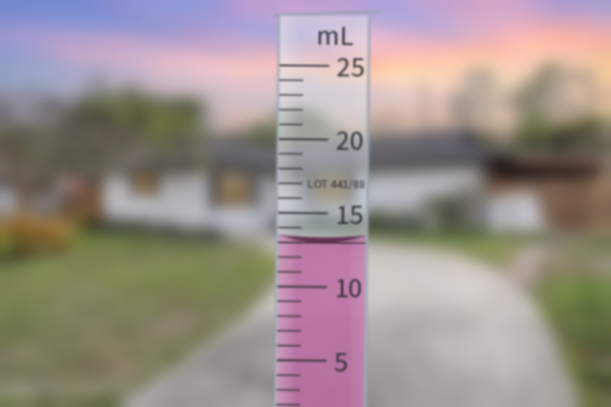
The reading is 13 mL
